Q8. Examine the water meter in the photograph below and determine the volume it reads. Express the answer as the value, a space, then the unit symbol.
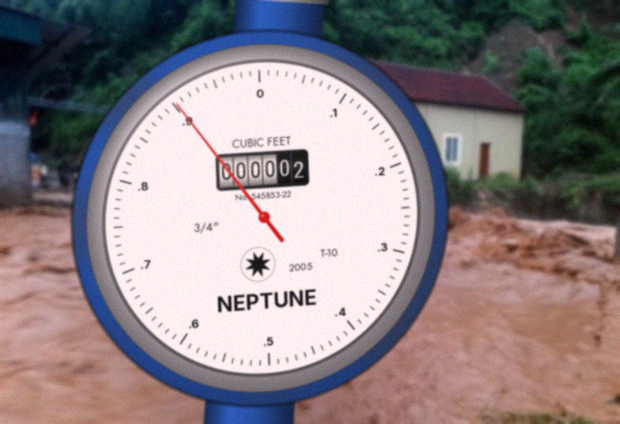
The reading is 1.90 ft³
